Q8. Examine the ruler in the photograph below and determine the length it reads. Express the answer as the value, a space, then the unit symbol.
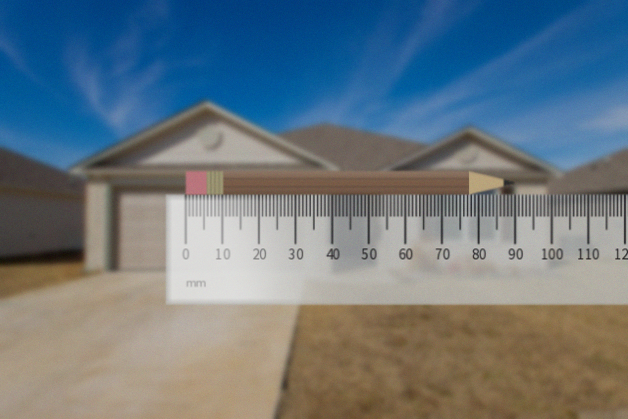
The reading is 90 mm
